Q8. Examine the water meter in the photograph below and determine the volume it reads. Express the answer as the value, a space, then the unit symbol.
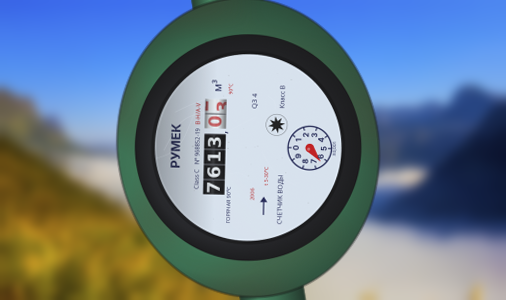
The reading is 7613.026 m³
